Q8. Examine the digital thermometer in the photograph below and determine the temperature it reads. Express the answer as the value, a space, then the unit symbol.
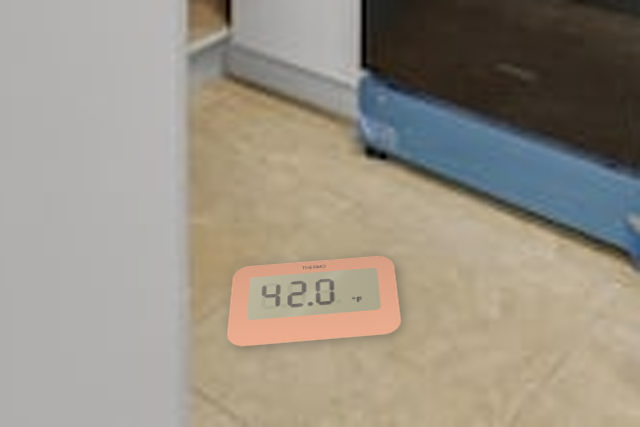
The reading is 42.0 °F
